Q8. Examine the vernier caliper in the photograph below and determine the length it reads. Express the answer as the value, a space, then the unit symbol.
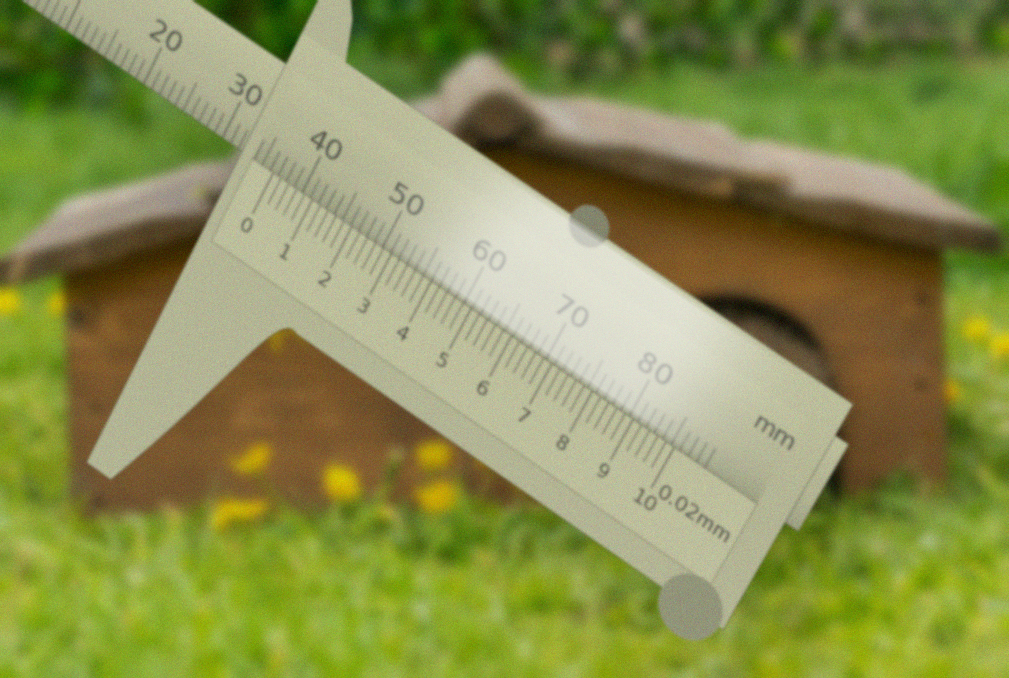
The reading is 36.4 mm
